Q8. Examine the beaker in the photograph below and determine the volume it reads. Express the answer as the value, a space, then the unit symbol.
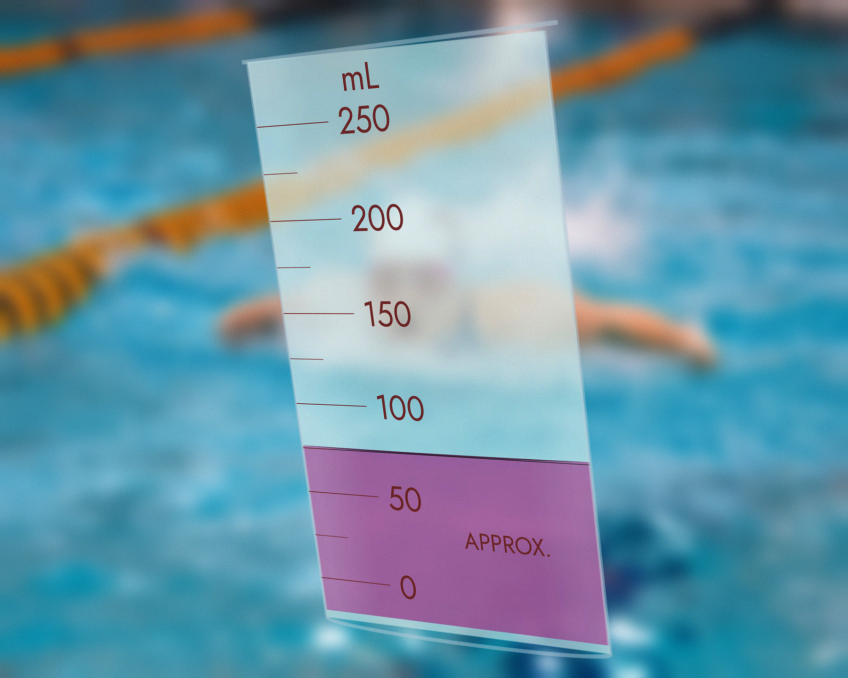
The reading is 75 mL
